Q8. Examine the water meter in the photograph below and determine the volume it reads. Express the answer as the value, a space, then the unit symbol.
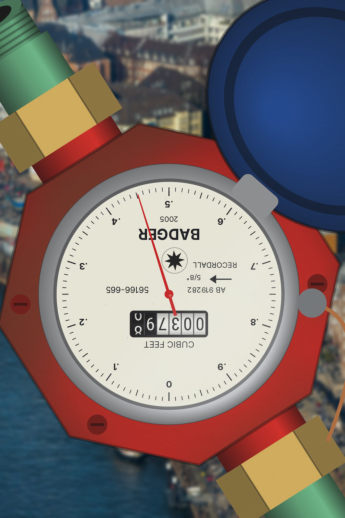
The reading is 3798.45 ft³
